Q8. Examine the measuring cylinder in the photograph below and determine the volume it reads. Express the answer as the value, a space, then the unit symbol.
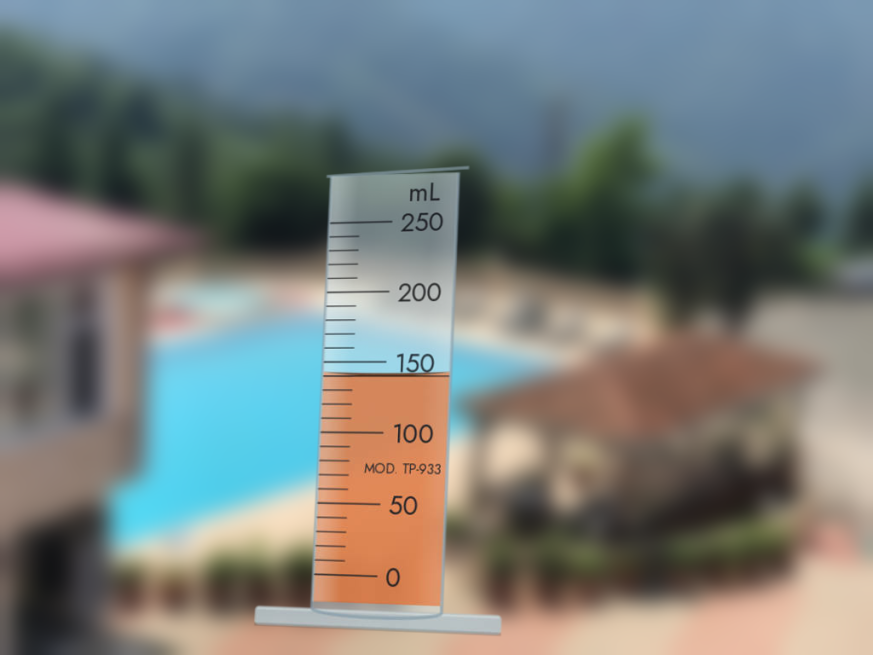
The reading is 140 mL
